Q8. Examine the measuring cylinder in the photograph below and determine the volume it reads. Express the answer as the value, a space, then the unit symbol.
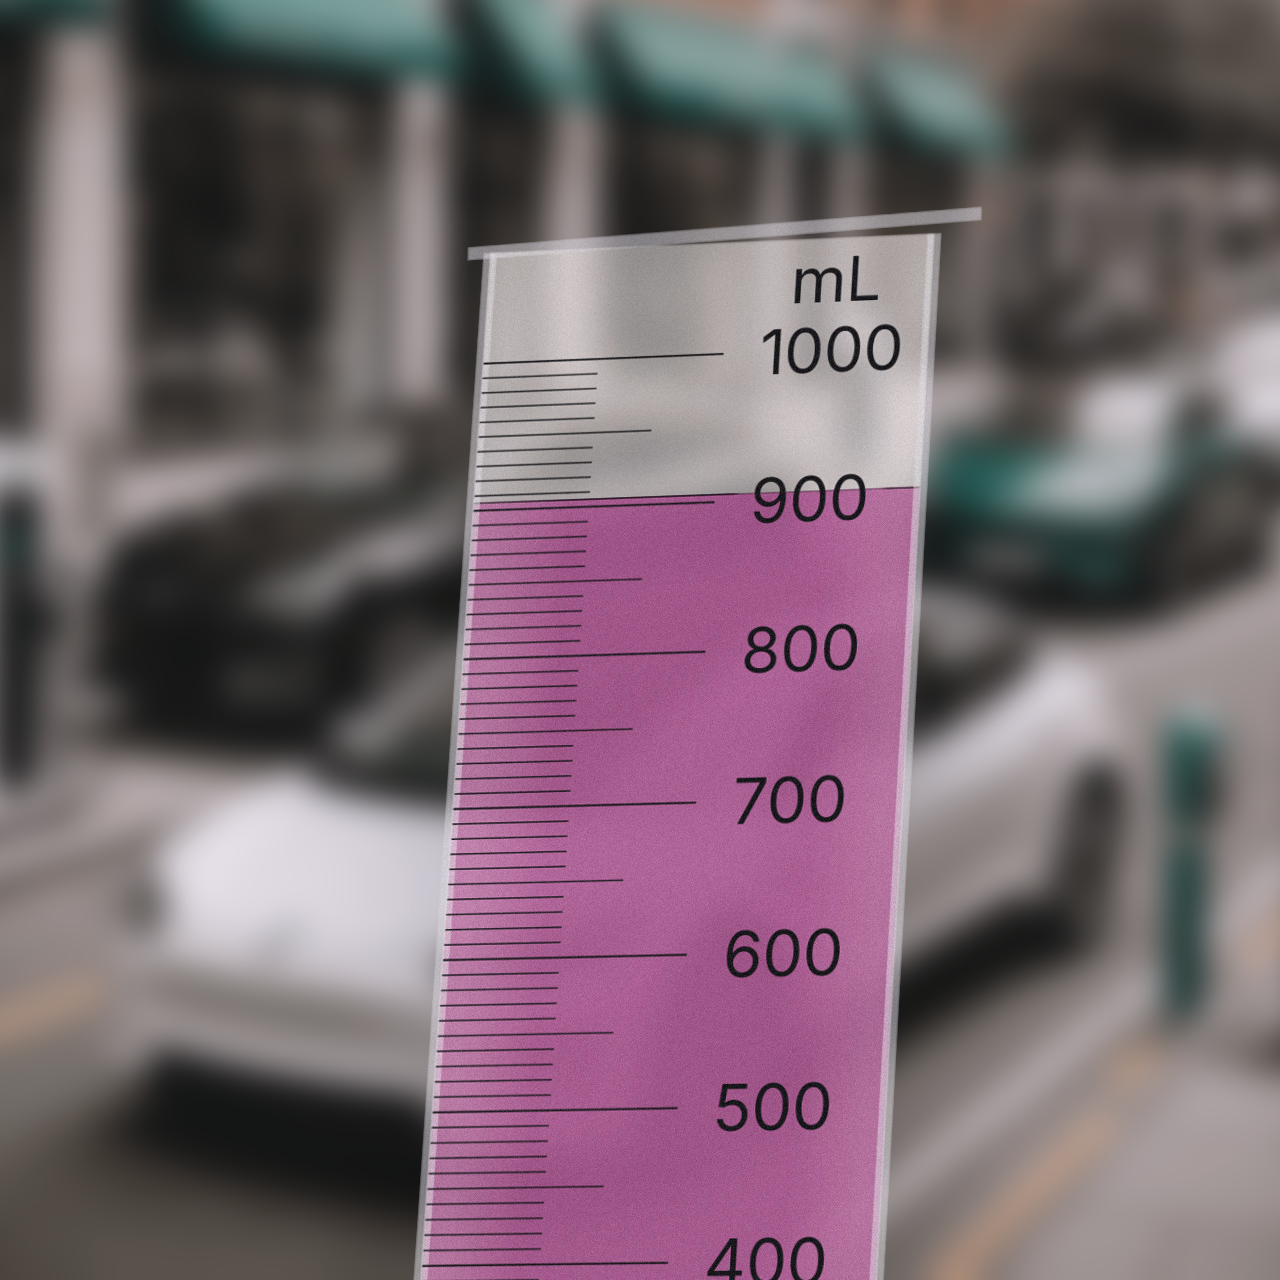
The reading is 905 mL
